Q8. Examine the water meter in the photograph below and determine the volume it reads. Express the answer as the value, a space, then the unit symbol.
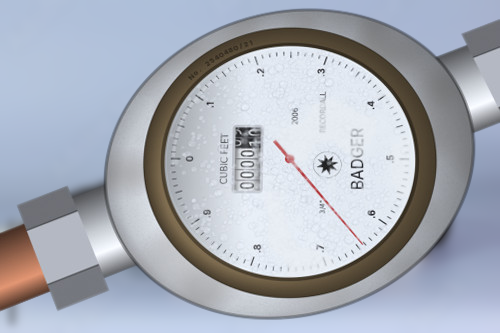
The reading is 9.64 ft³
